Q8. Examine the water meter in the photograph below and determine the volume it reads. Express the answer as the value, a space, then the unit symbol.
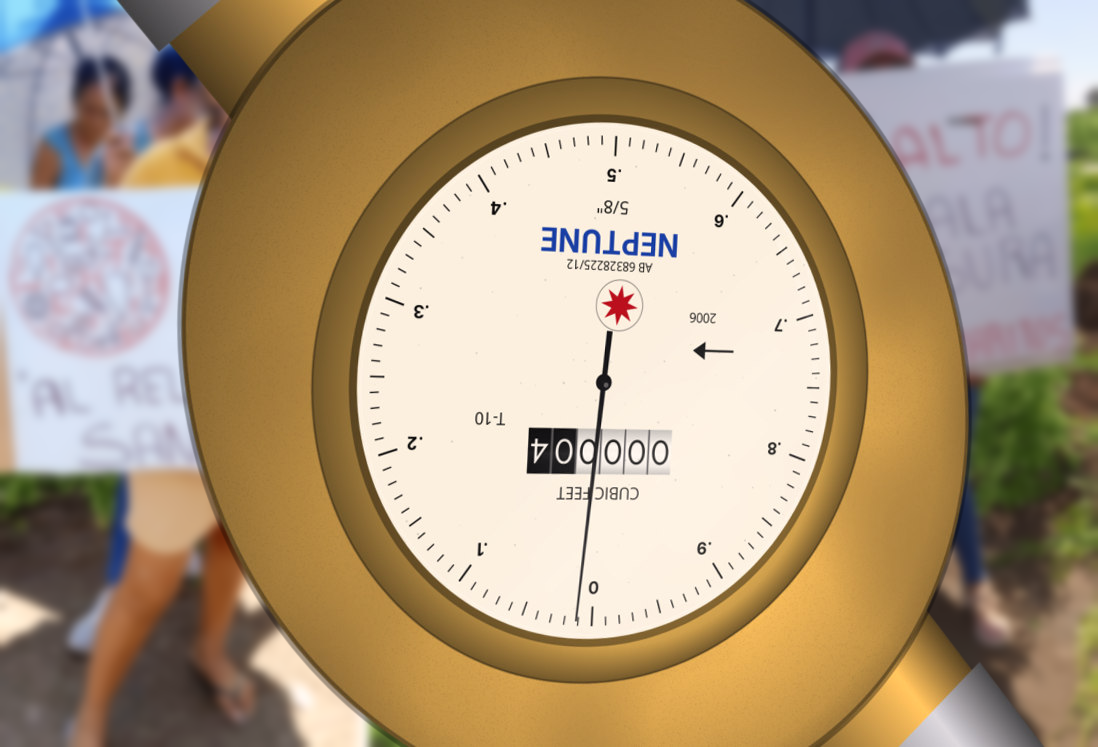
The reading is 4.01 ft³
